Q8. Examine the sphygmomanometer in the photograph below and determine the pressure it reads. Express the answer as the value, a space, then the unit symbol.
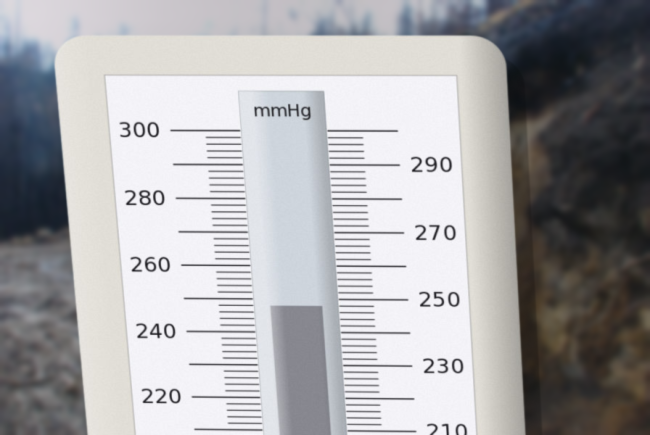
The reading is 248 mmHg
